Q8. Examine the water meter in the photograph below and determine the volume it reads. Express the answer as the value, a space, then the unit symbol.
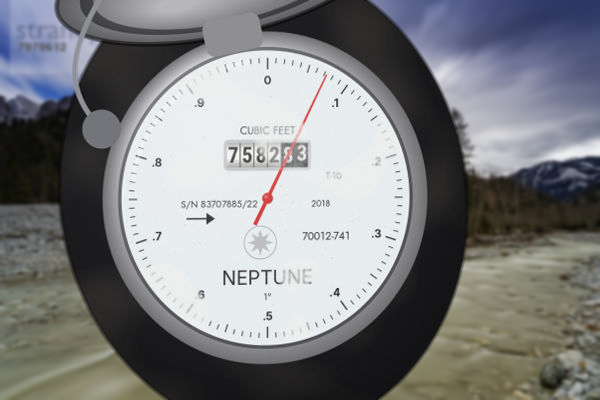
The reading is 758283.07 ft³
